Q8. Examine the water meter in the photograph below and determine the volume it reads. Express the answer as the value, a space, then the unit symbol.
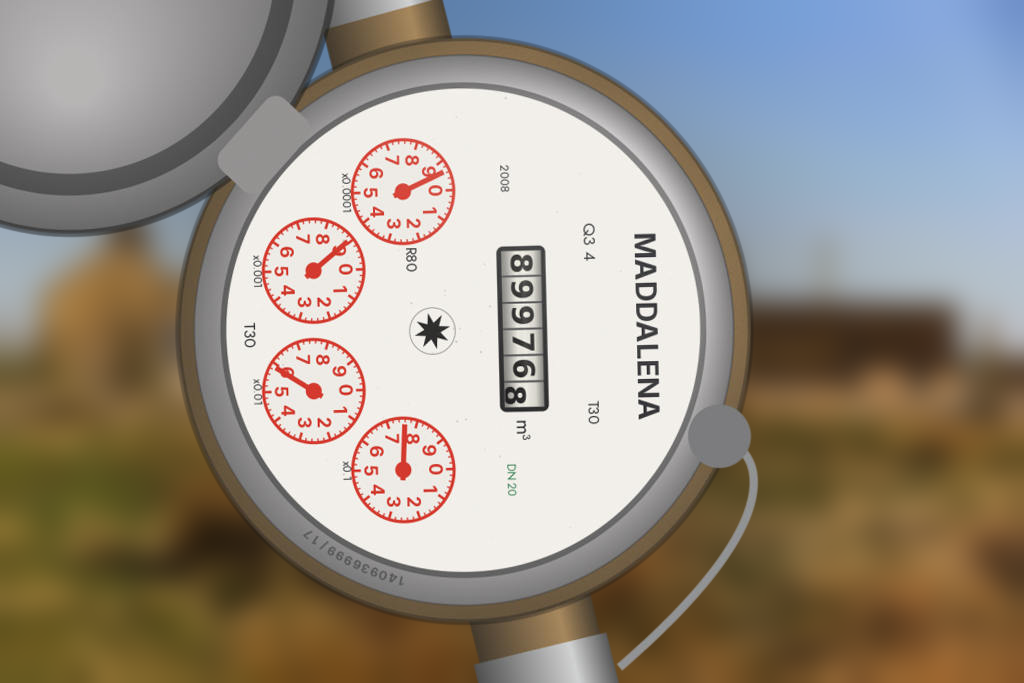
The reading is 899767.7589 m³
